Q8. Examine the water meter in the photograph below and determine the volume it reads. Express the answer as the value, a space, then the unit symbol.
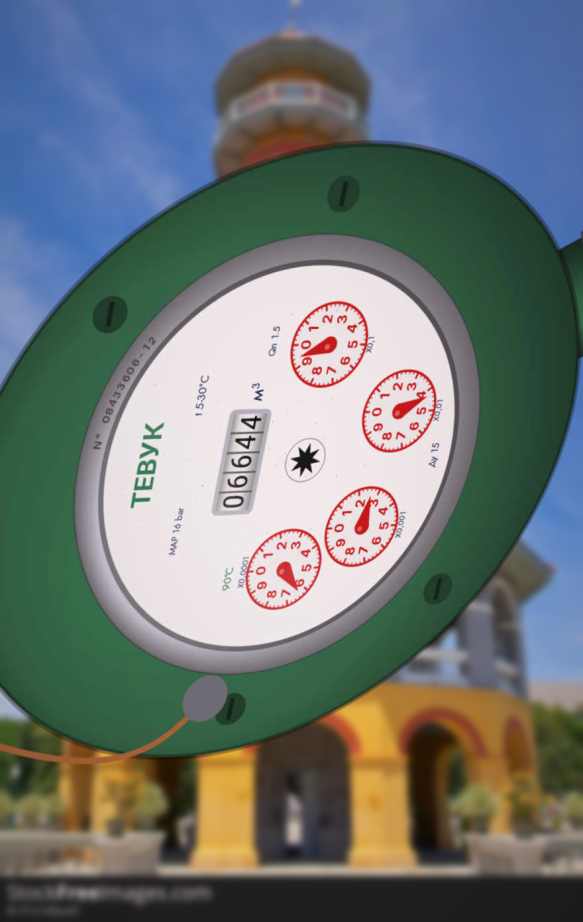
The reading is 6643.9426 m³
